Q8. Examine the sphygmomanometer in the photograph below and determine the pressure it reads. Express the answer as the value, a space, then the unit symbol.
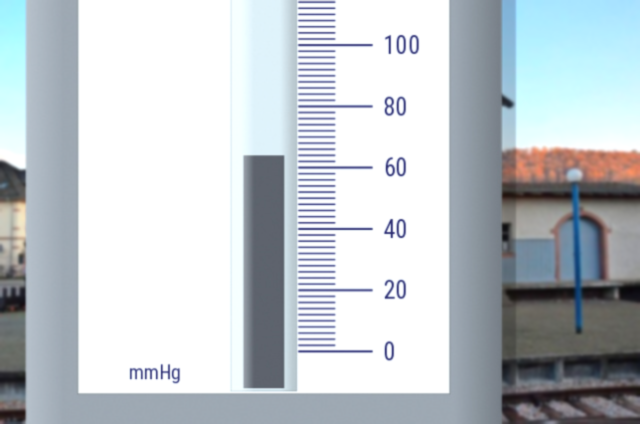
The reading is 64 mmHg
